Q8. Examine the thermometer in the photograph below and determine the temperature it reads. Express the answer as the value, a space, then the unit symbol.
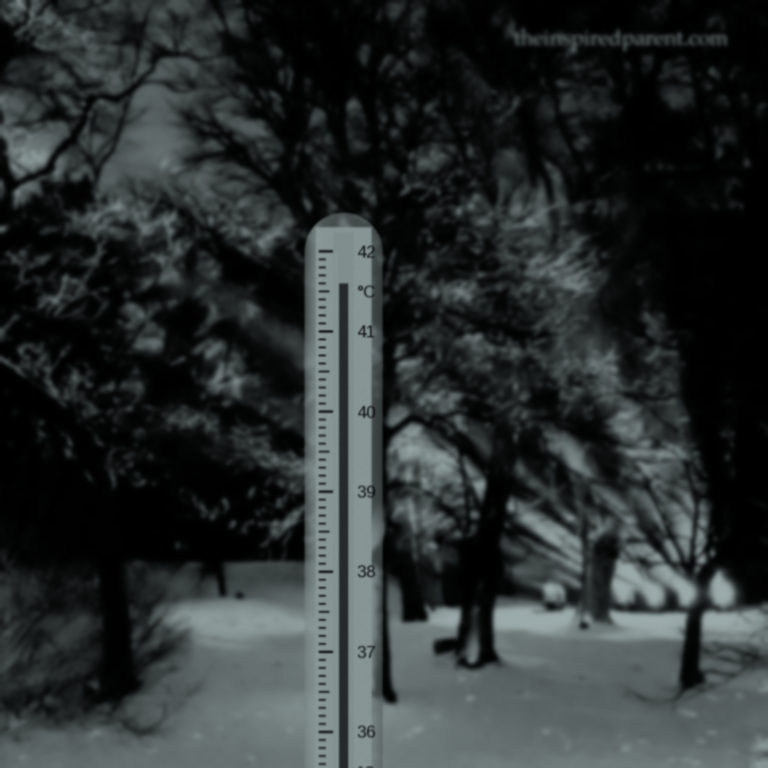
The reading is 41.6 °C
